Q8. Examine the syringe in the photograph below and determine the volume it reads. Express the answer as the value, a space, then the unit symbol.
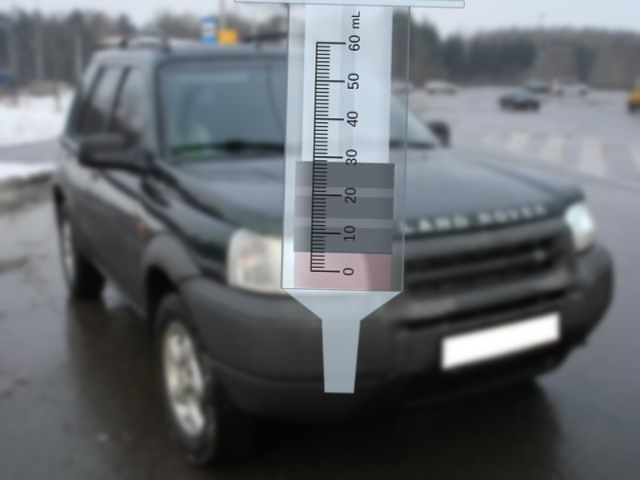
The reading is 5 mL
